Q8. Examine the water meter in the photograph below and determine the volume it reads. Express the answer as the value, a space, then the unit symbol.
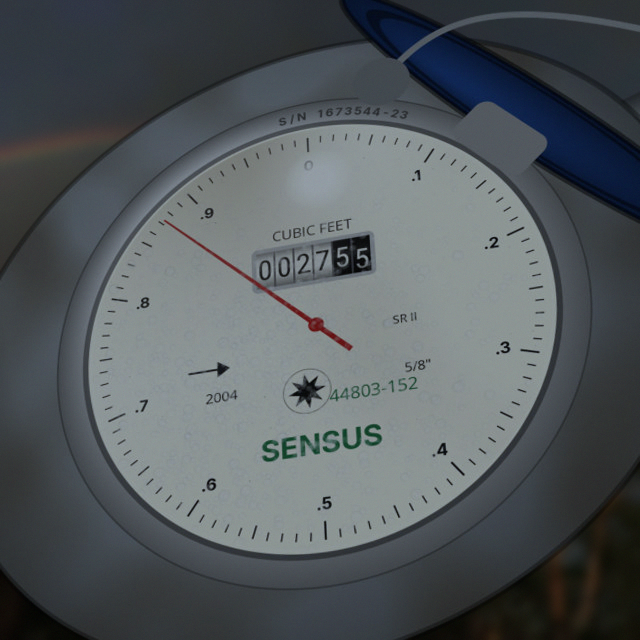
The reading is 2754.87 ft³
